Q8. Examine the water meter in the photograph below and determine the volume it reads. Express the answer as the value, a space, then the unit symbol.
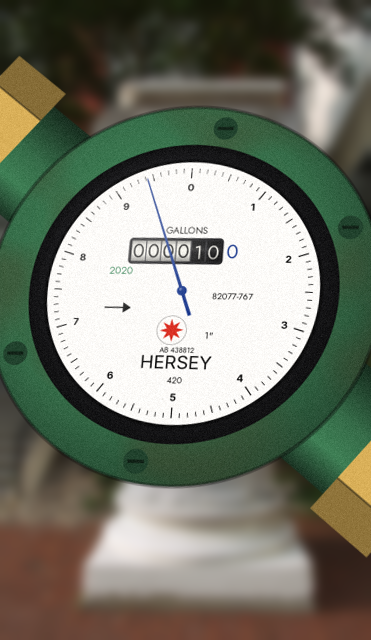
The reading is 99.4 gal
